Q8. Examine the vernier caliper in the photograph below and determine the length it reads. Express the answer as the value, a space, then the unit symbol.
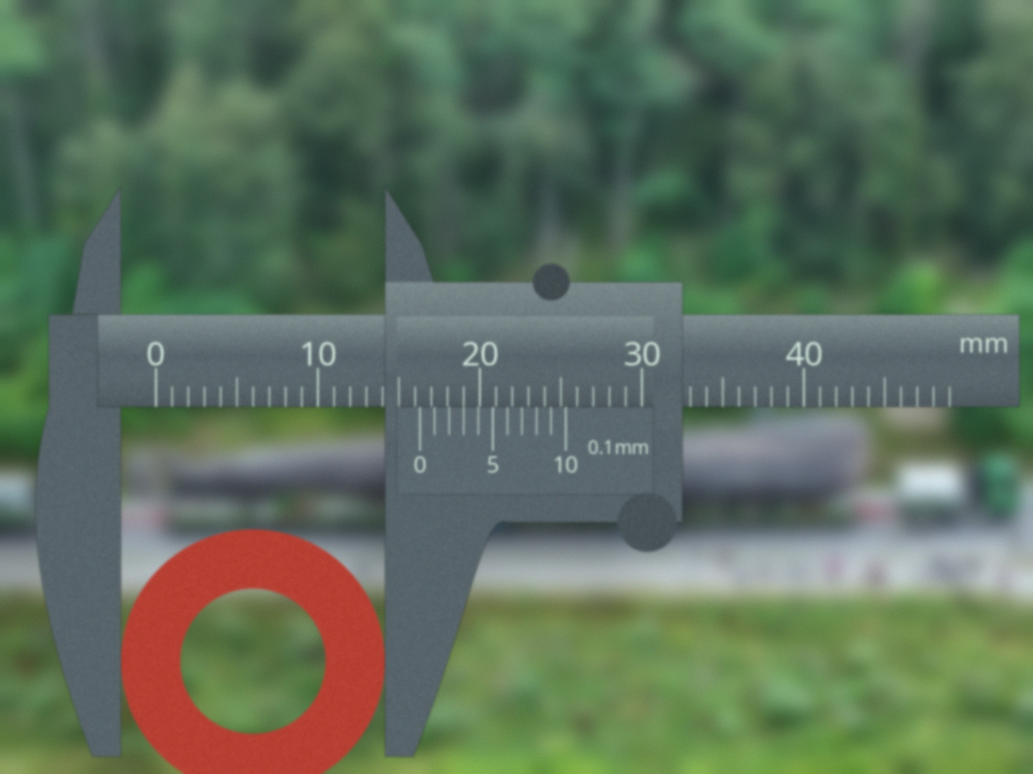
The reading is 16.3 mm
